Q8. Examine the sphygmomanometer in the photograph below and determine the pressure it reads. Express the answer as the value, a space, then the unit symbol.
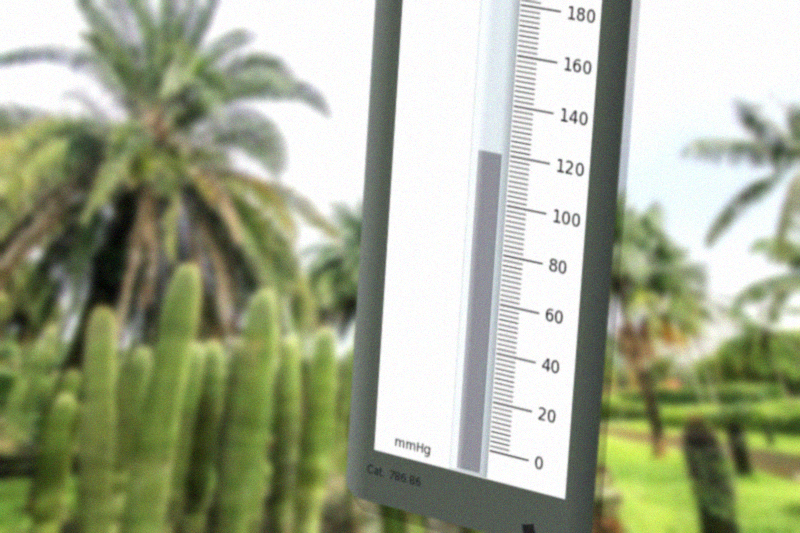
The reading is 120 mmHg
